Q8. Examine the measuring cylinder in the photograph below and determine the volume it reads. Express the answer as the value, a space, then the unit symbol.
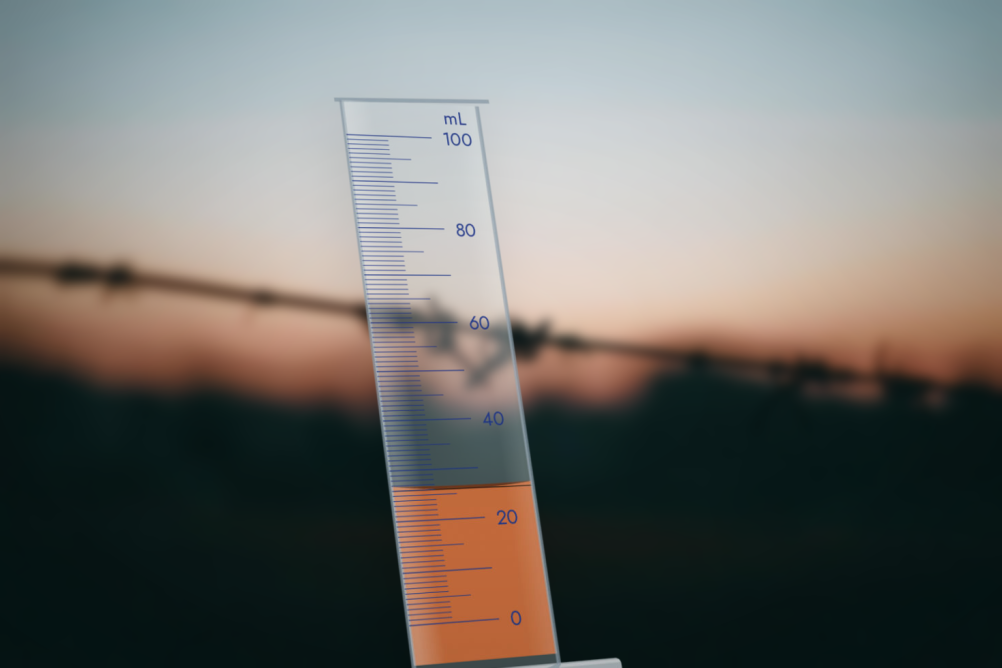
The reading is 26 mL
